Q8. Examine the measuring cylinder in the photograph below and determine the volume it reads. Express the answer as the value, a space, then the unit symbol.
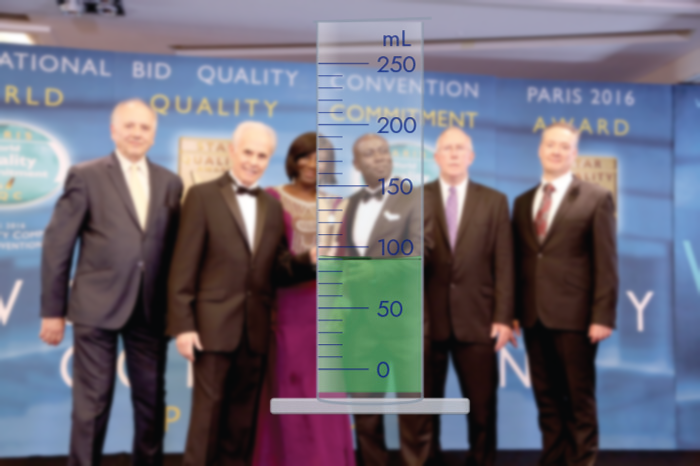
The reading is 90 mL
